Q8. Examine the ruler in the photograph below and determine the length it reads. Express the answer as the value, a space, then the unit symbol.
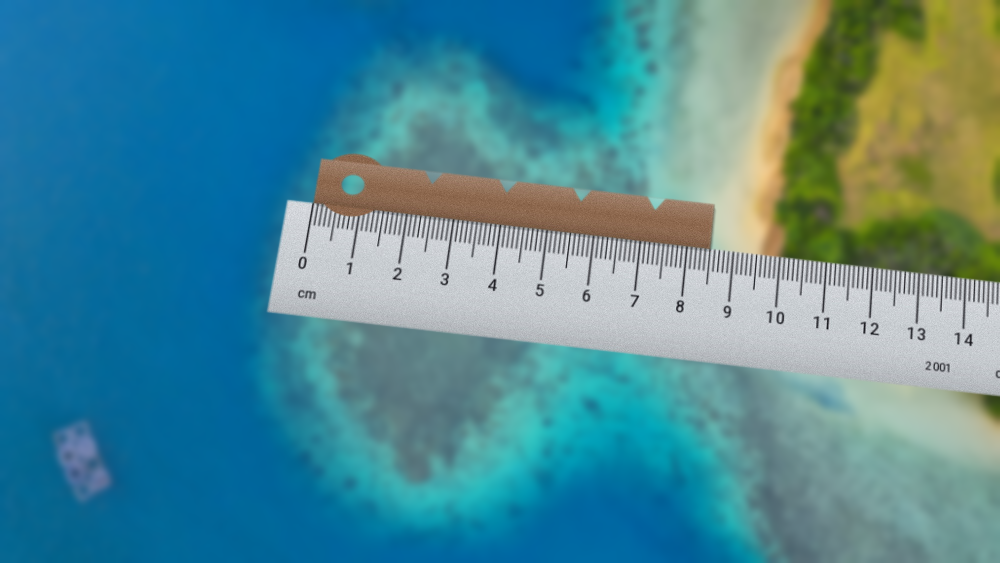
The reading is 8.5 cm
